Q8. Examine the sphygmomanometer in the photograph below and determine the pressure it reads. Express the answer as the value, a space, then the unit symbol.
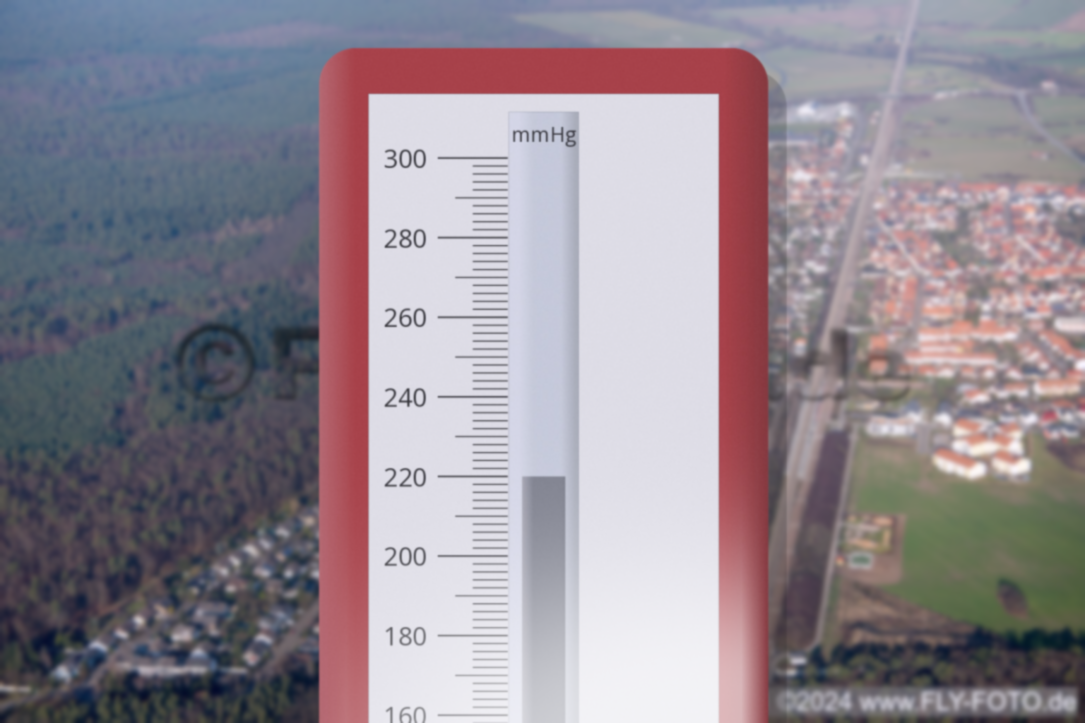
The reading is 220 mmHg
